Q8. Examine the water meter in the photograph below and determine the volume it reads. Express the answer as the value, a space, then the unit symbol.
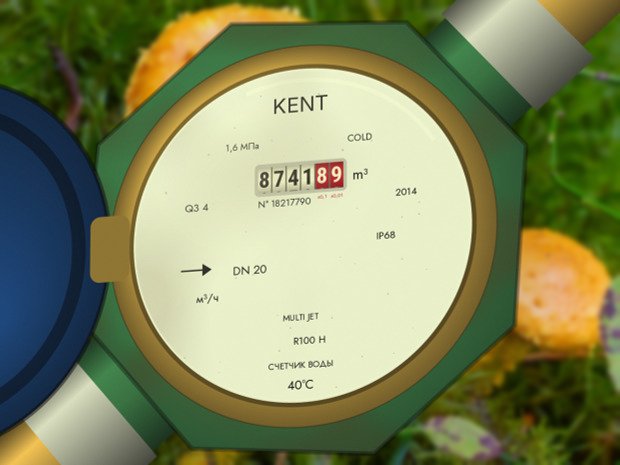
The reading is 8741.89 m³
